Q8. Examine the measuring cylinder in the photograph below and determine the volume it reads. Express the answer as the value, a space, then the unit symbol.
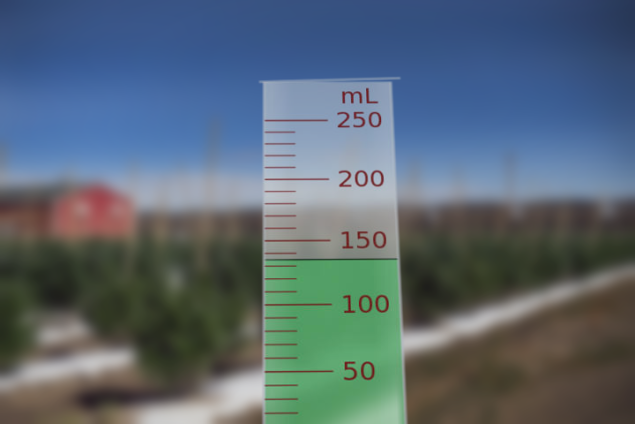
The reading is 135 mL
